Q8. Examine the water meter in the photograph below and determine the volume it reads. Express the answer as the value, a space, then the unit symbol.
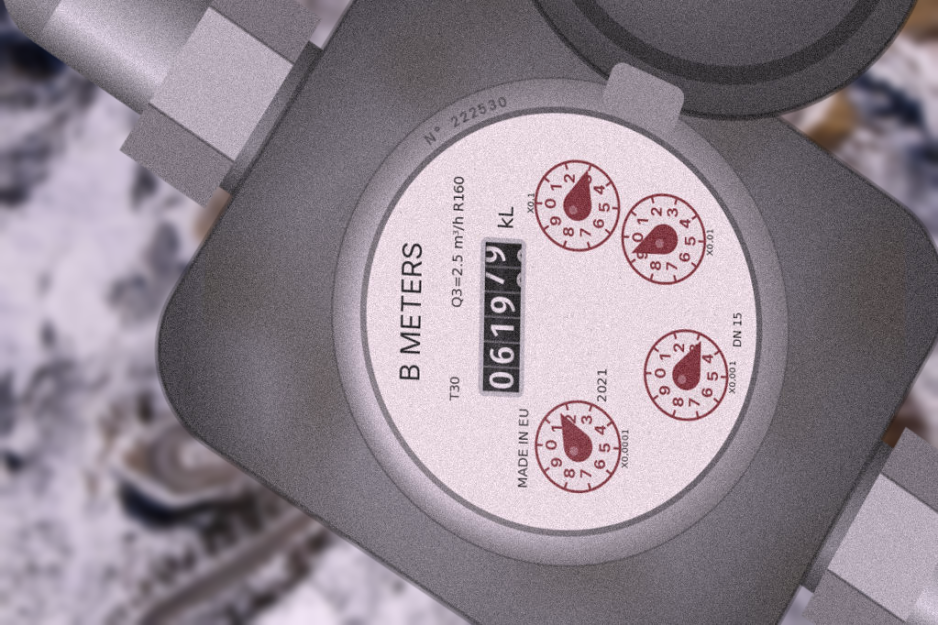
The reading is 61979.2931 kL
